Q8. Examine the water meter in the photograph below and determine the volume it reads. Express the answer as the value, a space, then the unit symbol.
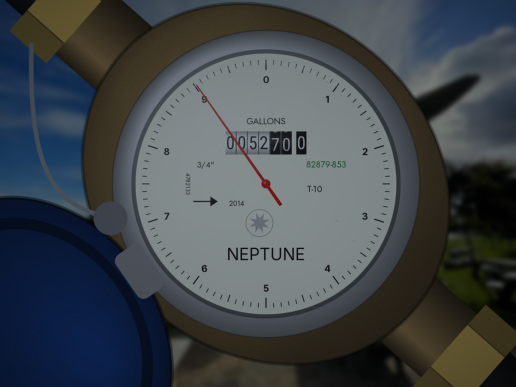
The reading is 52699.0 gal
